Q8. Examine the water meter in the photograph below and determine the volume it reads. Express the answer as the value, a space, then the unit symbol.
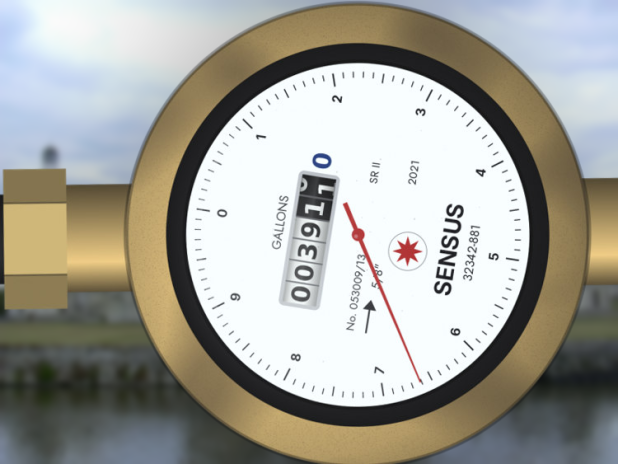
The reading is 39106.6 gal
